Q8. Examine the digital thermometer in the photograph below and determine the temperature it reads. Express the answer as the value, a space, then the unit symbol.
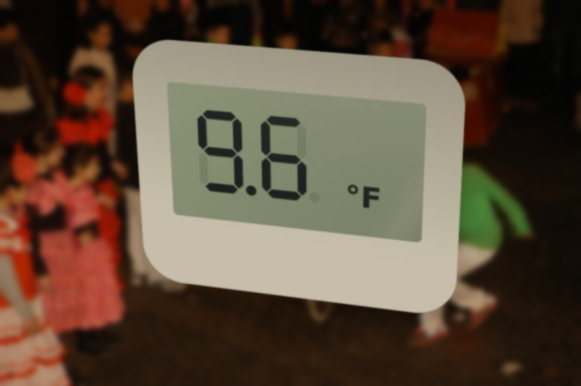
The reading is 9.6 °F
